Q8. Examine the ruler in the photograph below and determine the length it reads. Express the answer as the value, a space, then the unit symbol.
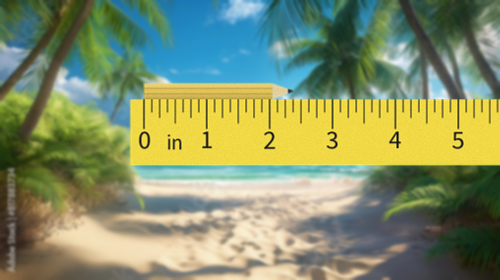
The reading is 2.375 in
